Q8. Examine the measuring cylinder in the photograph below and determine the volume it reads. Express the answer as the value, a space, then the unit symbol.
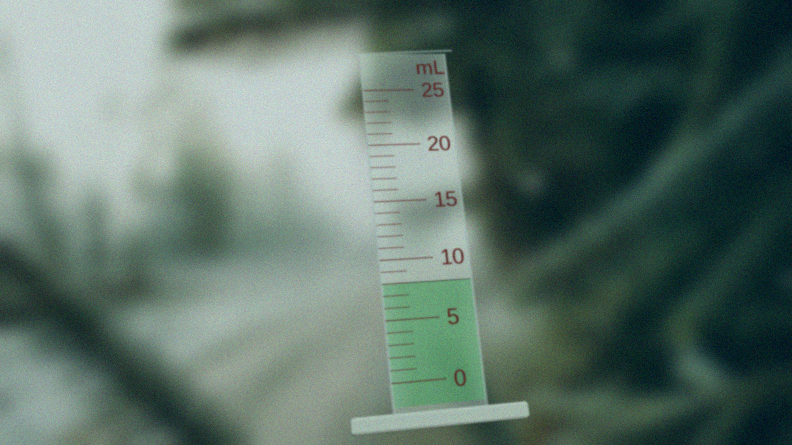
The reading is 8 mL
